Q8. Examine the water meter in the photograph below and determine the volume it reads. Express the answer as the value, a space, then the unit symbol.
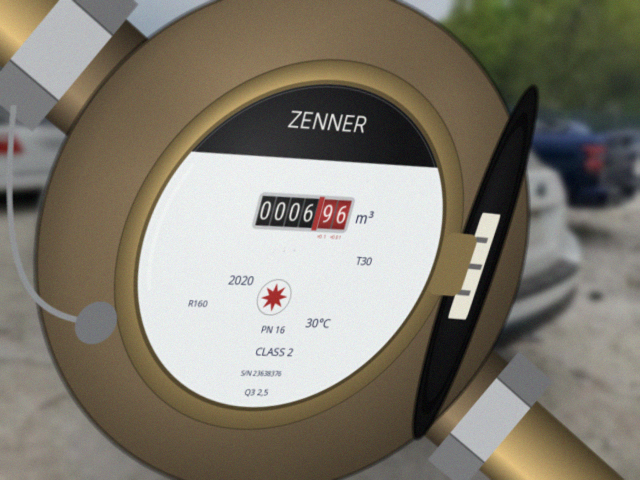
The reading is 6.96 m³
